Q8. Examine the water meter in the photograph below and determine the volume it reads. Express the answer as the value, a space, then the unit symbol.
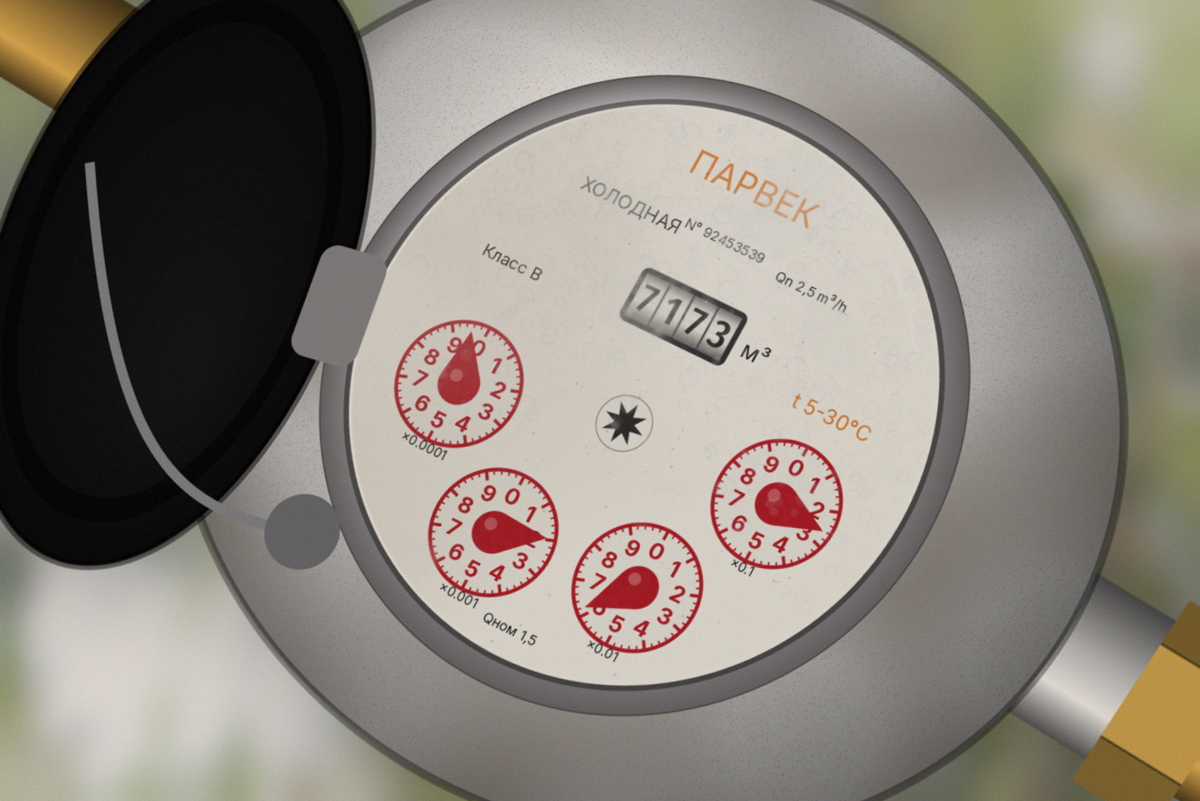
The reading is 7173.2619 m³
